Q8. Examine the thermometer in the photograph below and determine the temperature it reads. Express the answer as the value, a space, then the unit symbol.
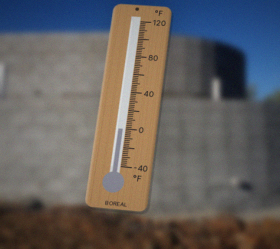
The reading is 0 °F
